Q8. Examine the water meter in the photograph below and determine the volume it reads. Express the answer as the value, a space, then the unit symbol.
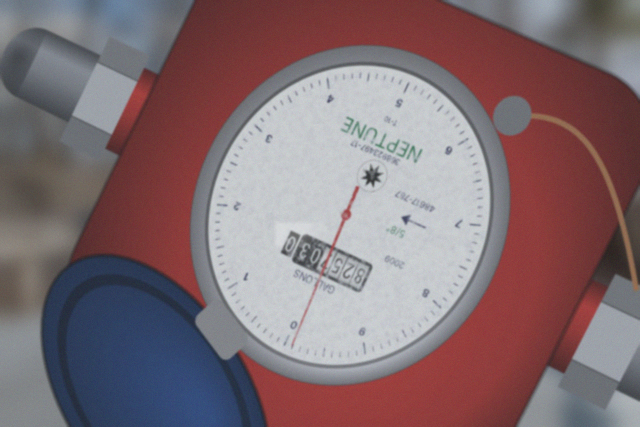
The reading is 8257029.9 gal
